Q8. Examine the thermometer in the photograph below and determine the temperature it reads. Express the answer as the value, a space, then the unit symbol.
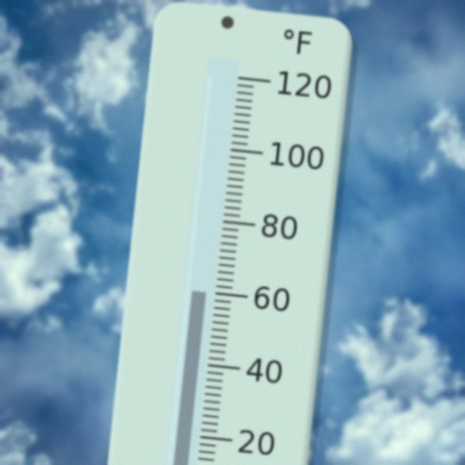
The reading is 60 °F
